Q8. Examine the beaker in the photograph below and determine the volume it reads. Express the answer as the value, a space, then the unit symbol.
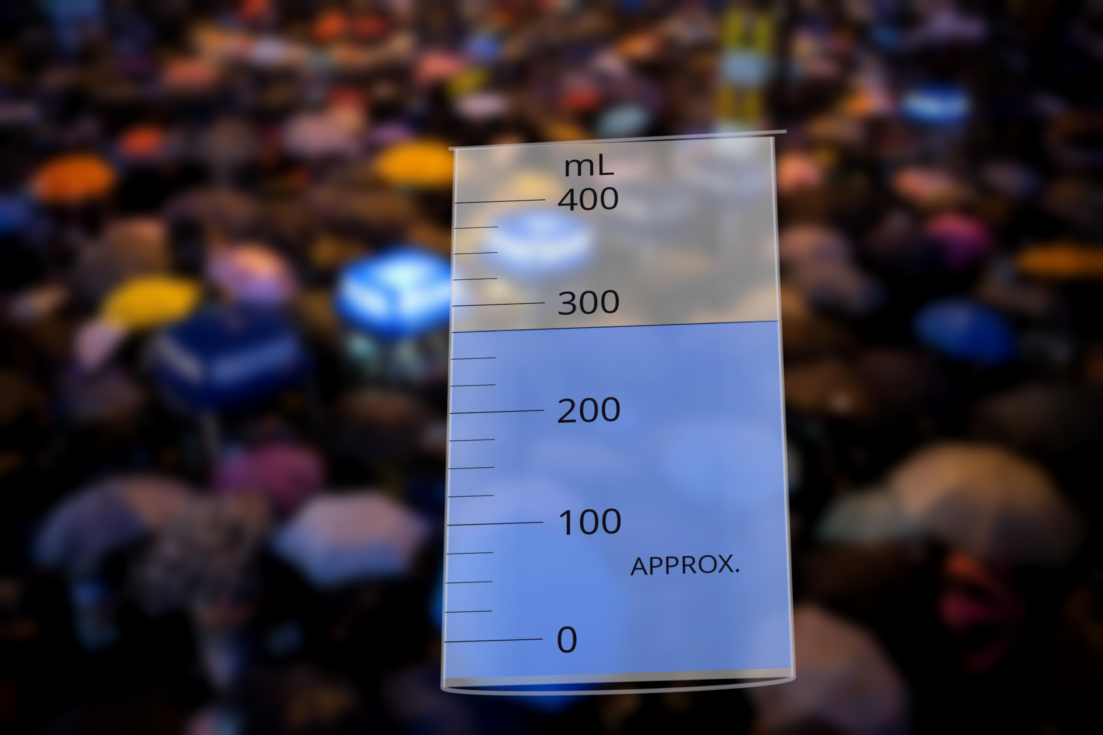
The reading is 275 mL
